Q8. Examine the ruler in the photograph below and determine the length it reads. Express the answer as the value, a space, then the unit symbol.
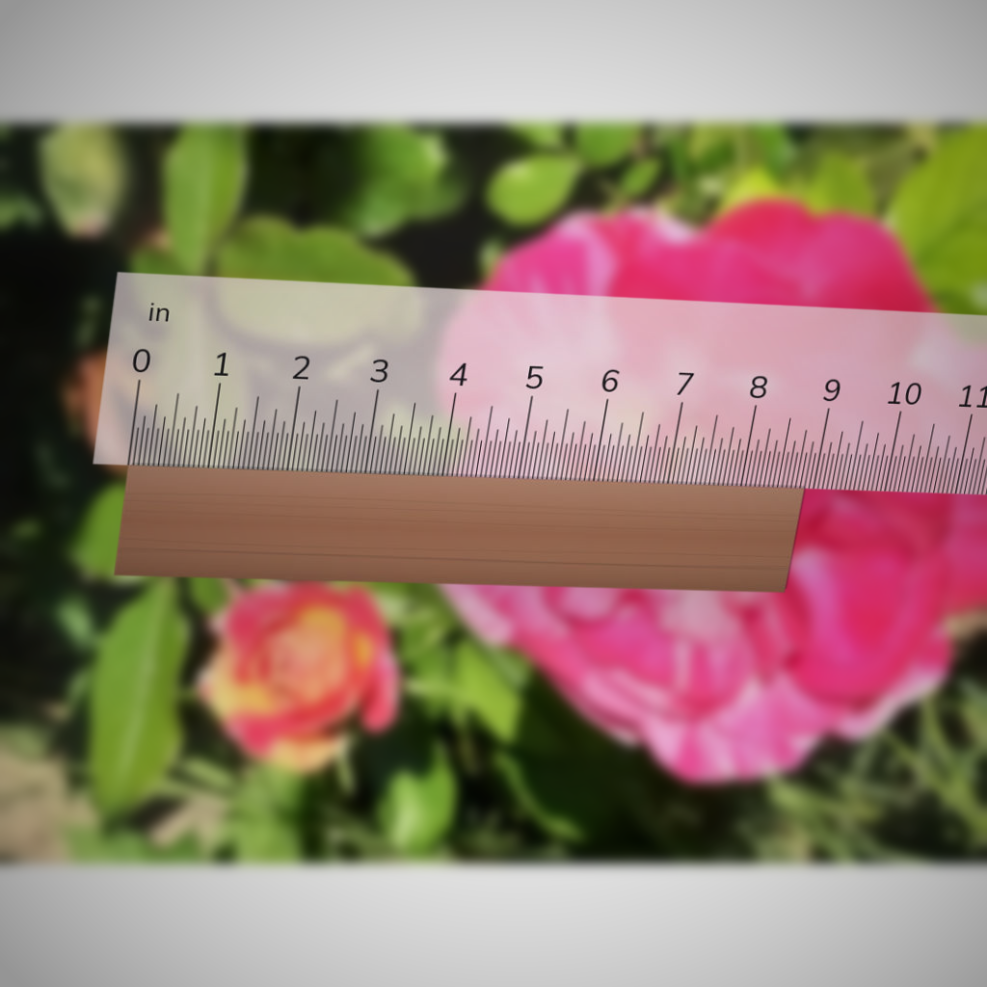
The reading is 8.875 in
